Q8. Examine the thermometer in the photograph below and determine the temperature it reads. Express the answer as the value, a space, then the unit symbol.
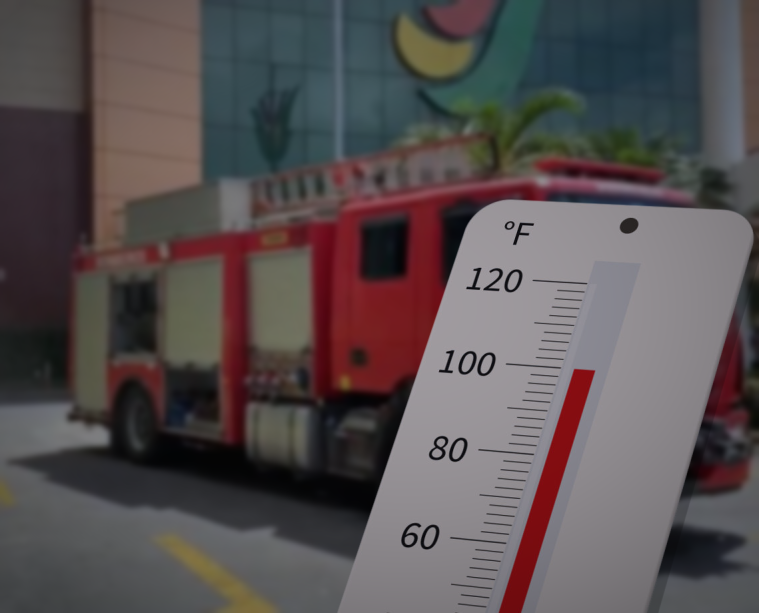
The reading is 100 °F
